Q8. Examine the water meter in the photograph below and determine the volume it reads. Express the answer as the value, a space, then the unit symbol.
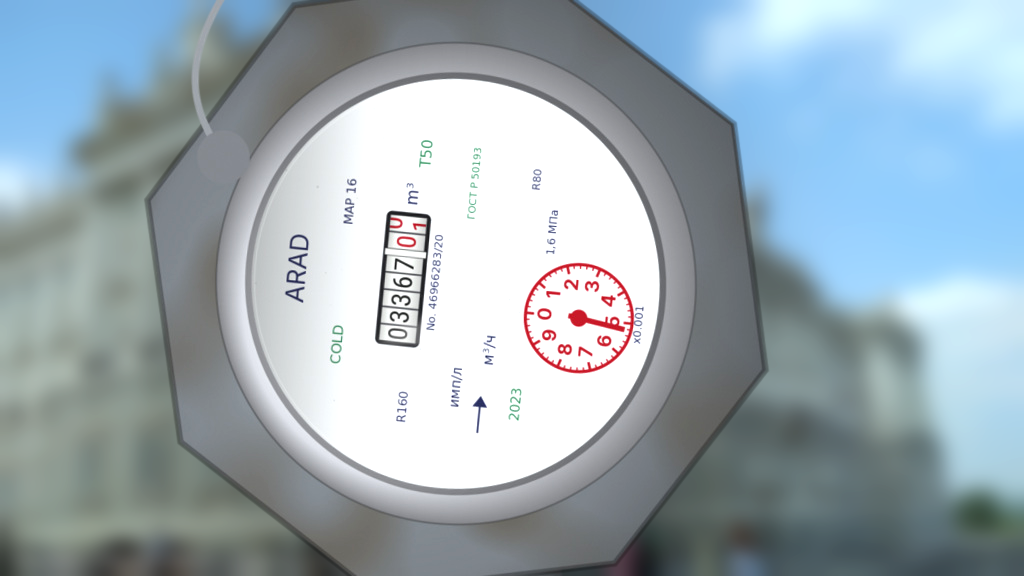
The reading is 3367.005 m³
